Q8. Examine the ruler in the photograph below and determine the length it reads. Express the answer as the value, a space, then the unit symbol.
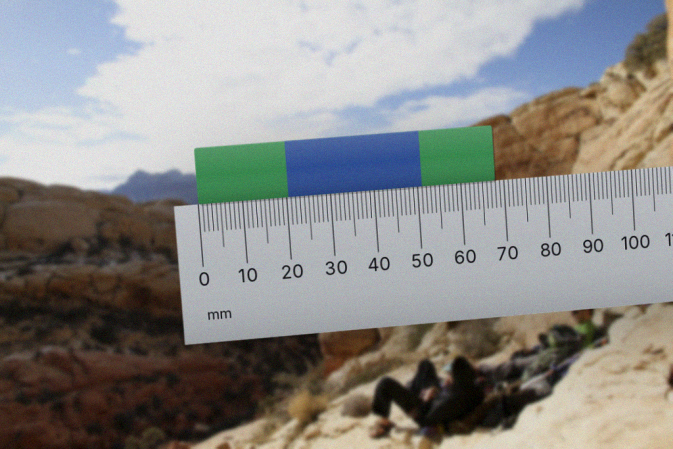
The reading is 68 mm
